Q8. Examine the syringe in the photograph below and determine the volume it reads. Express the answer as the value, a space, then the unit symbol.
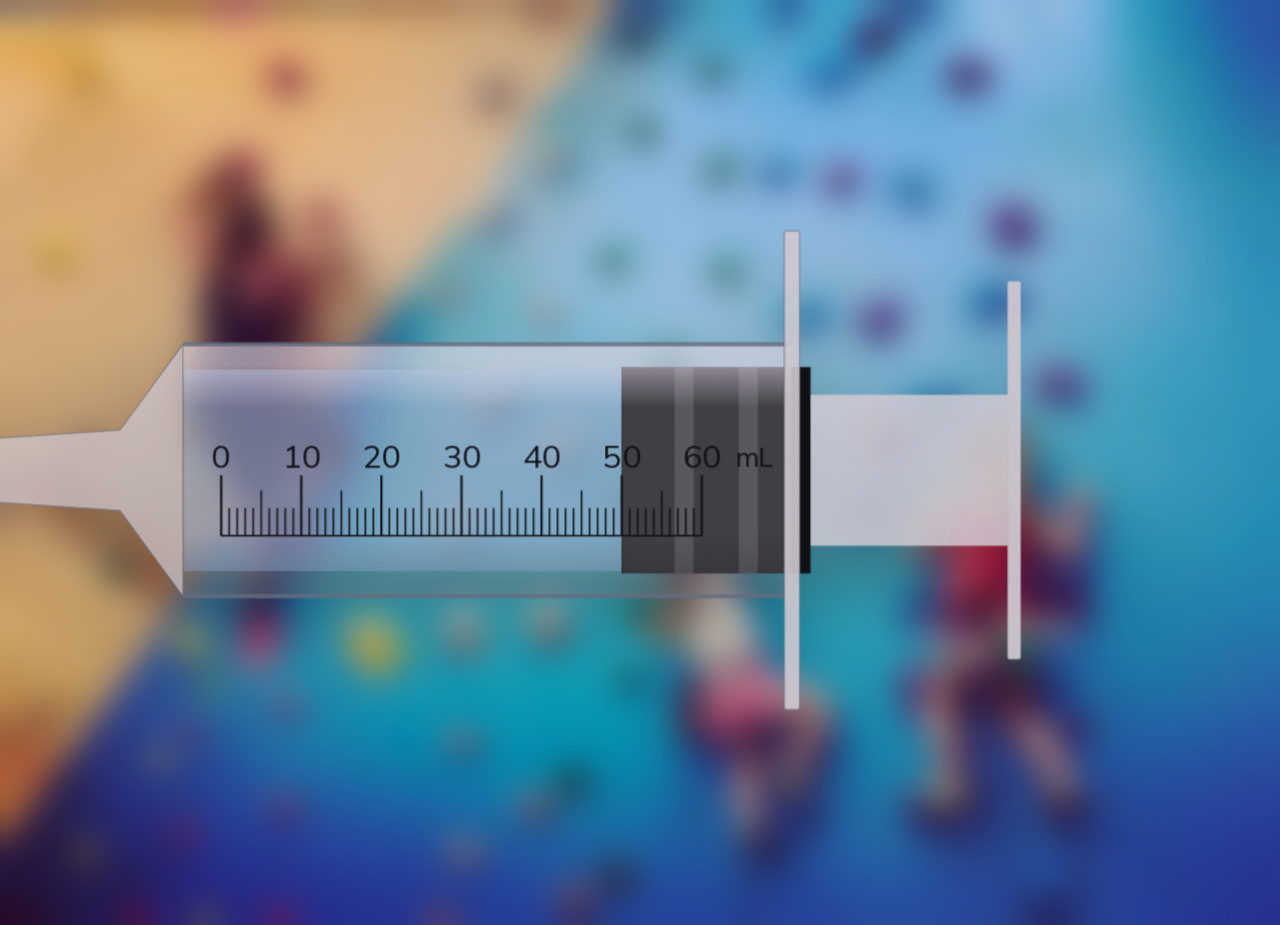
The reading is 50 mL
